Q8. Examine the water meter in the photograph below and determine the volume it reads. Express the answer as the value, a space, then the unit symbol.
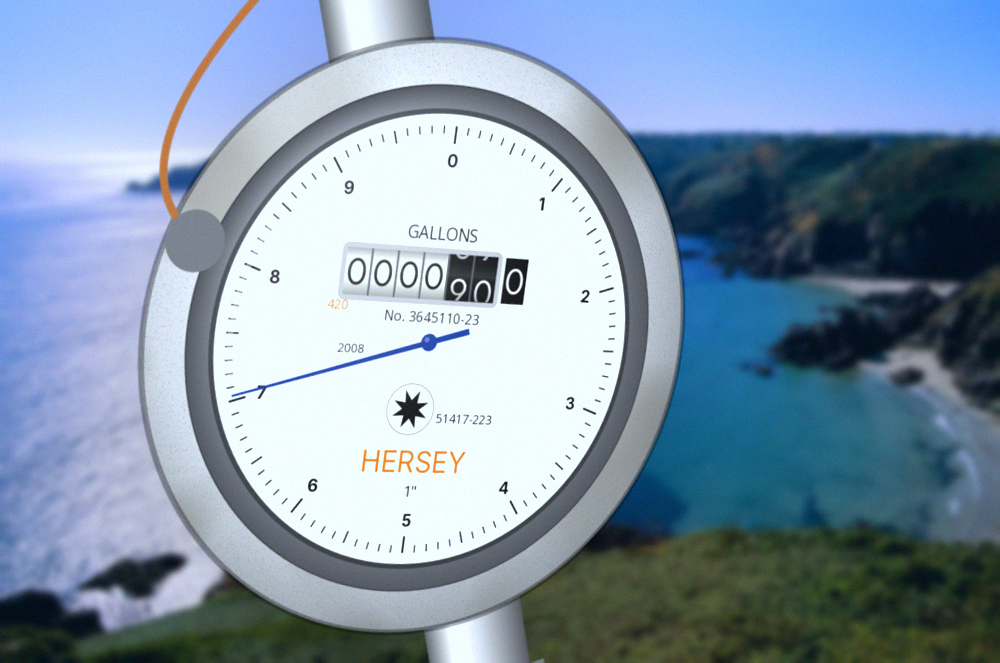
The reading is 897.0 gal
